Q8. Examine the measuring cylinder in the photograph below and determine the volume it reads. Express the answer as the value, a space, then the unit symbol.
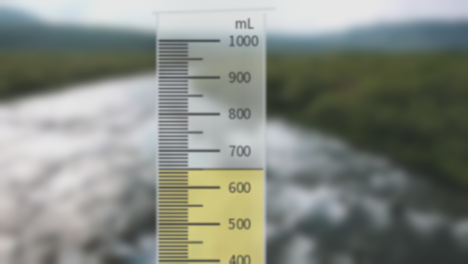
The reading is 650 mL
